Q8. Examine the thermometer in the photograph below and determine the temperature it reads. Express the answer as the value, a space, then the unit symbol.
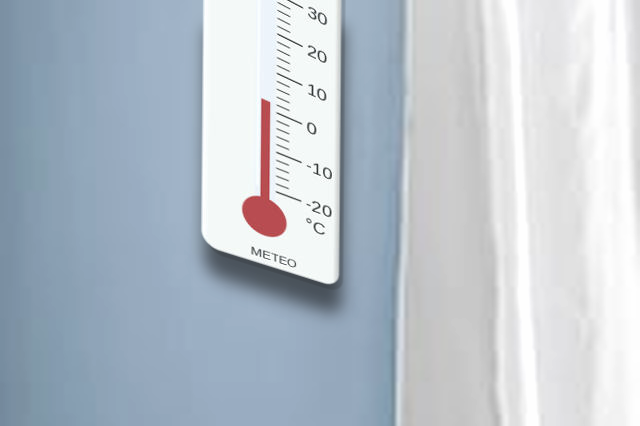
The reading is 2 °C
